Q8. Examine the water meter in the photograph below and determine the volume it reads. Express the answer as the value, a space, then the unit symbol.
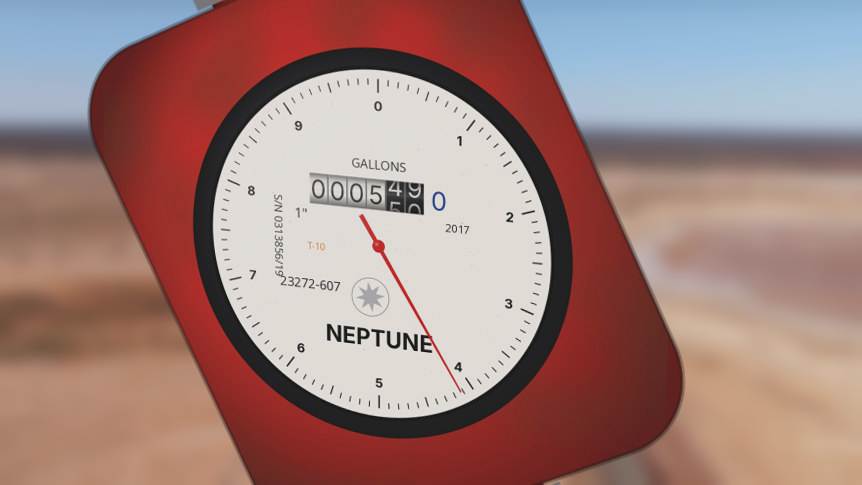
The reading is 5494.1 gal
